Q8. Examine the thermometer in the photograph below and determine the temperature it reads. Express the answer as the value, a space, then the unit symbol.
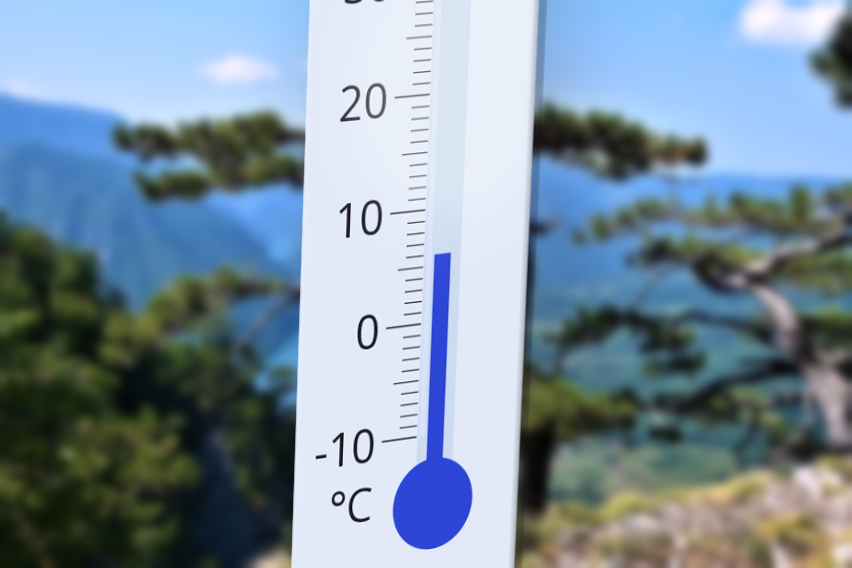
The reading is 6 °C
